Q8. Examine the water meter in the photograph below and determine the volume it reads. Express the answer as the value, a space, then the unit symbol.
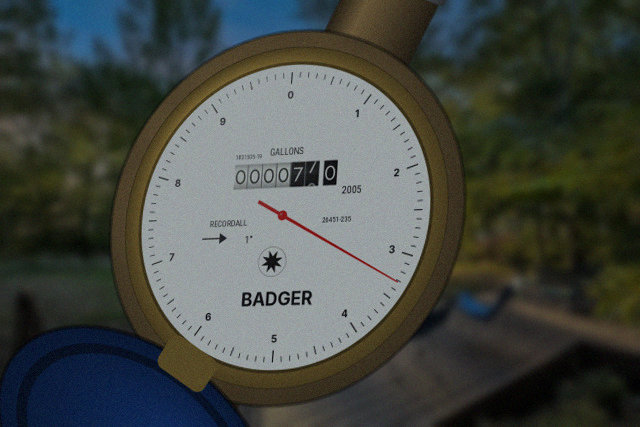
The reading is 773.3 gal
